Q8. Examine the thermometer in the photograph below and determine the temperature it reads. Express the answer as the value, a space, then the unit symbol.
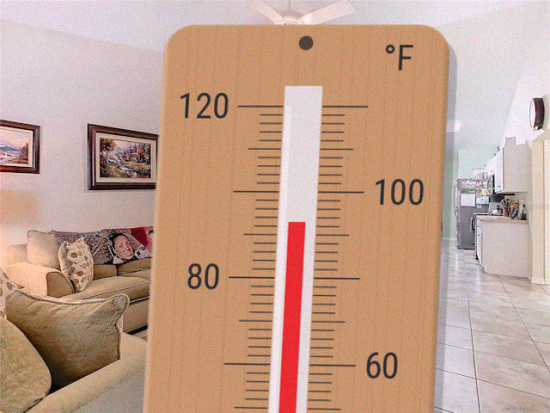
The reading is 93 °F
